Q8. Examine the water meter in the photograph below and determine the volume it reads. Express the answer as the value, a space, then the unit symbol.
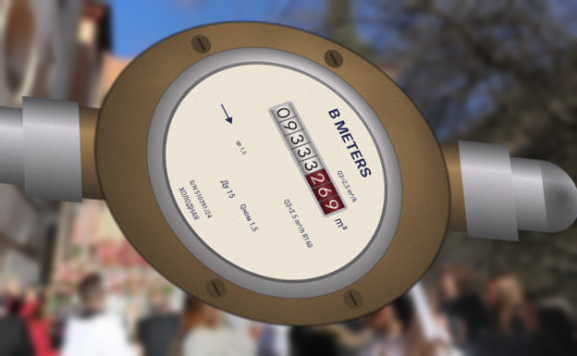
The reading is 9333.269 m³
